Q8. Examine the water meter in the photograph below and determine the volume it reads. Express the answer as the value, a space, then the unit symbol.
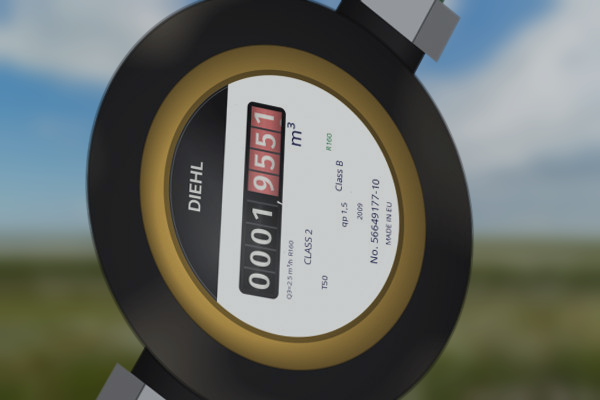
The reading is 1.9551 m³
